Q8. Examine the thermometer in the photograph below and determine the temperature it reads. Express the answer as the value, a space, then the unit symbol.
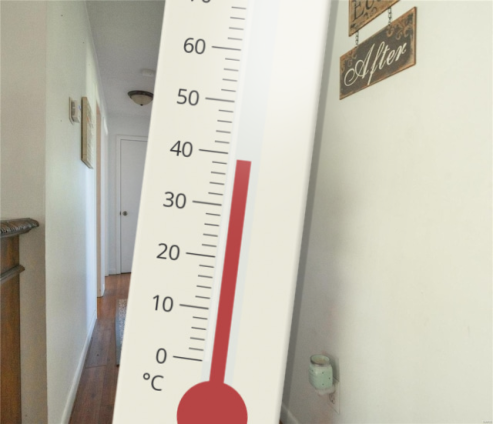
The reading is 39 °C
